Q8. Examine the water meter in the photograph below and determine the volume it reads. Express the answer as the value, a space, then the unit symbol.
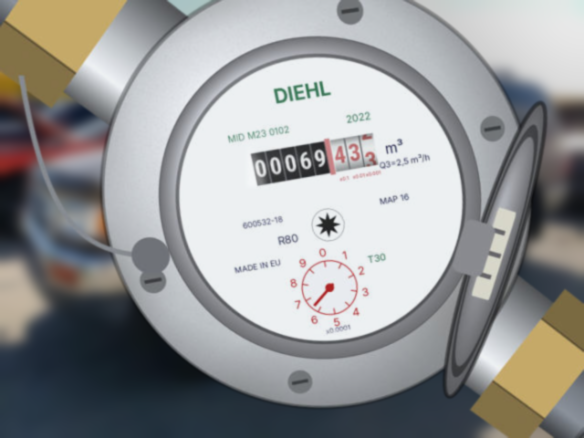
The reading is 69.4326 m³
